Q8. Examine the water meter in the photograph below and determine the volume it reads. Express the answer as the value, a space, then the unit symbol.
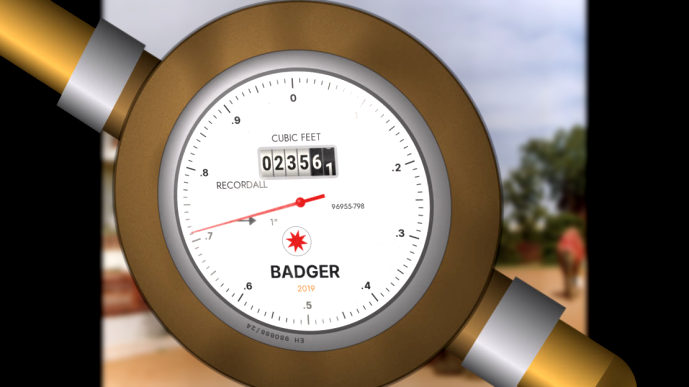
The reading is 23560.71 ft³
